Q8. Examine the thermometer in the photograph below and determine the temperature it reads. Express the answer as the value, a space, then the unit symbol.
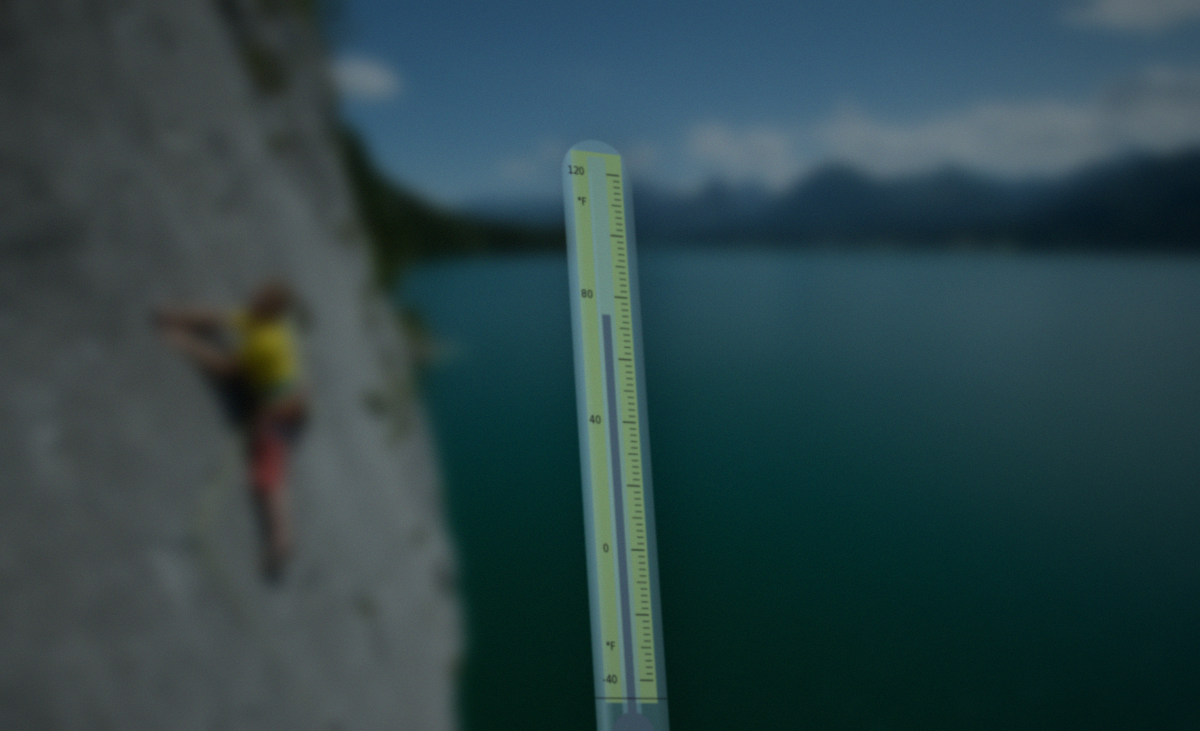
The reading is 74 °F
